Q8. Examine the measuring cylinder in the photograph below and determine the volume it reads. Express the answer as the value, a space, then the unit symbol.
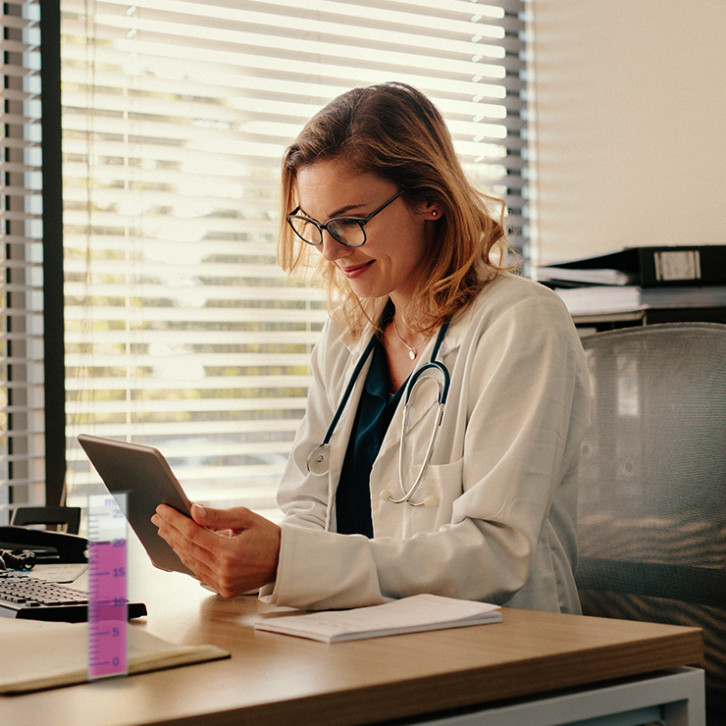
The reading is 20 mL
